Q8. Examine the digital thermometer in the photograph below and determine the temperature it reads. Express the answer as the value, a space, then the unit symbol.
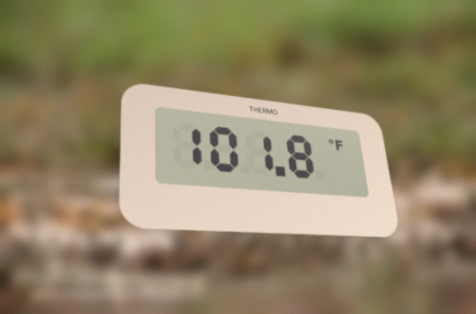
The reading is 101.8 °F
